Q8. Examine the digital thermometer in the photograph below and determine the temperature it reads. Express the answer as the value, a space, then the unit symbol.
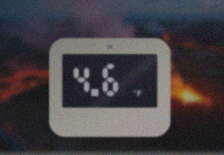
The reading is 4.6 °F
